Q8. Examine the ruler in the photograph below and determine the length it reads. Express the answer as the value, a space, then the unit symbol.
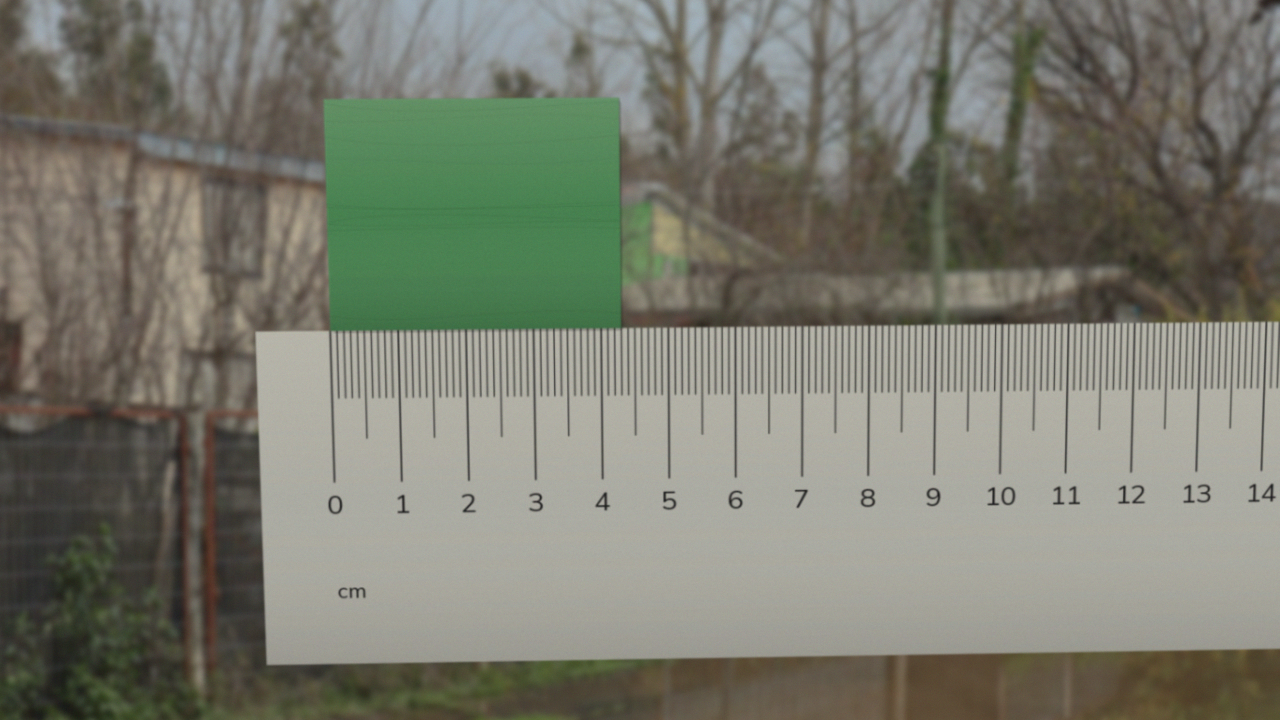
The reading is 4.3 cm
